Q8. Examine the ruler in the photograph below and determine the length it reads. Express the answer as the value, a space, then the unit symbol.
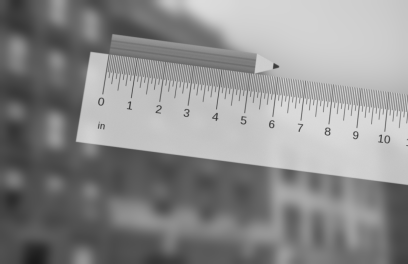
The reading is 6 in
